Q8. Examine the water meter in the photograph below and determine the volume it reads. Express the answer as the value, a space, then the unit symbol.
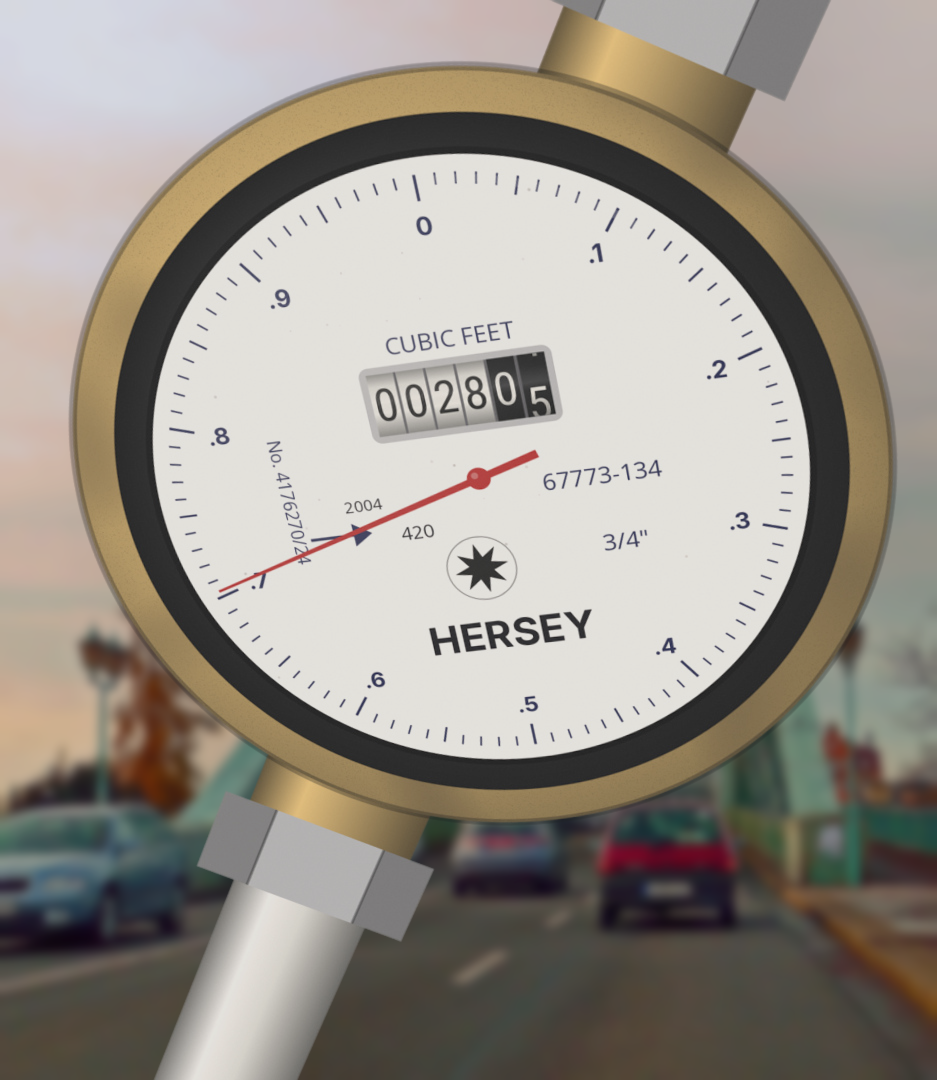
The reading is 2804.70 ft³
